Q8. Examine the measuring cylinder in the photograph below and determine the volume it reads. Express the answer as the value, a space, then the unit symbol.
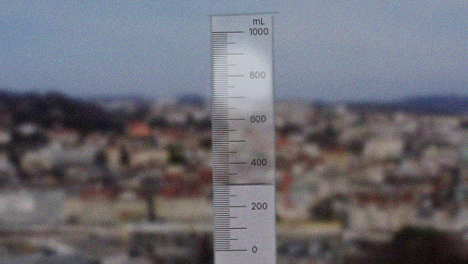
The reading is 300 mL
